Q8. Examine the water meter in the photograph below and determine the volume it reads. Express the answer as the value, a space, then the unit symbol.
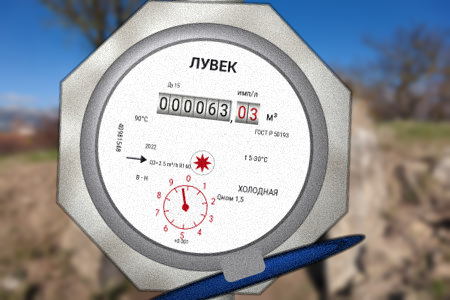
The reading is 63.029 m³
